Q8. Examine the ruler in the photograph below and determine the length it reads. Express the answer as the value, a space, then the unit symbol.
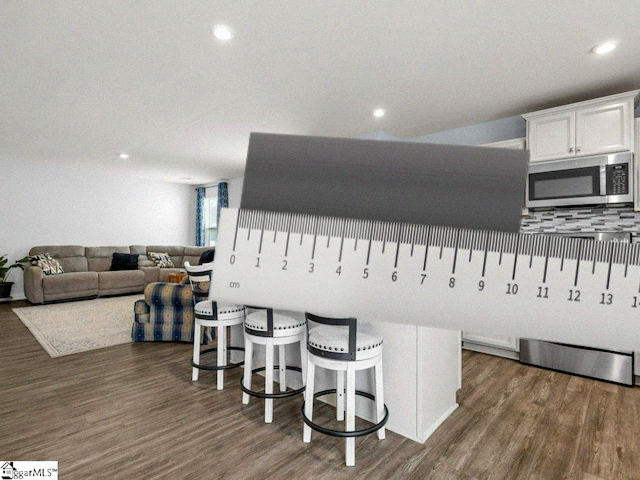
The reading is 10 cm
